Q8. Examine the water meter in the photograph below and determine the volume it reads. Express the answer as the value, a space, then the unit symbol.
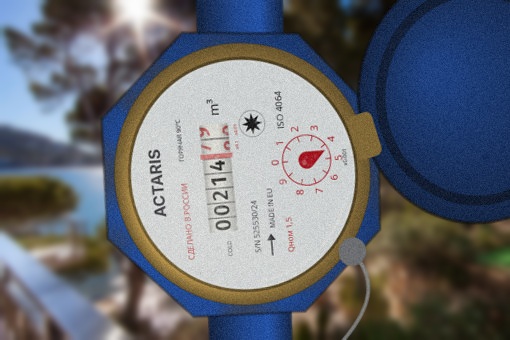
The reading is 214.794 m³
